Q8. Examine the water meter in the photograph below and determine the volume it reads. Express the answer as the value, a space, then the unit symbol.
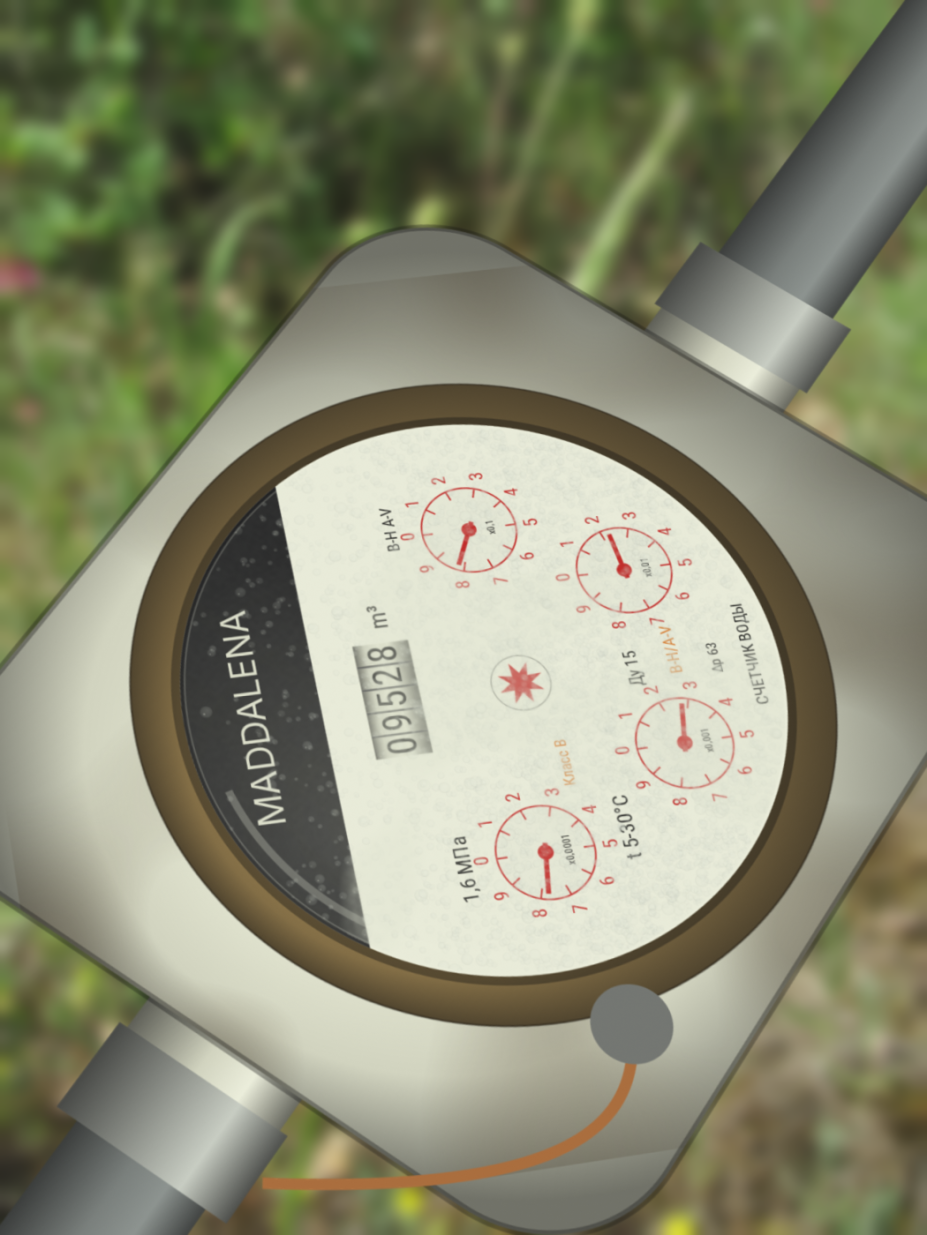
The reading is 9528.8227 m³
